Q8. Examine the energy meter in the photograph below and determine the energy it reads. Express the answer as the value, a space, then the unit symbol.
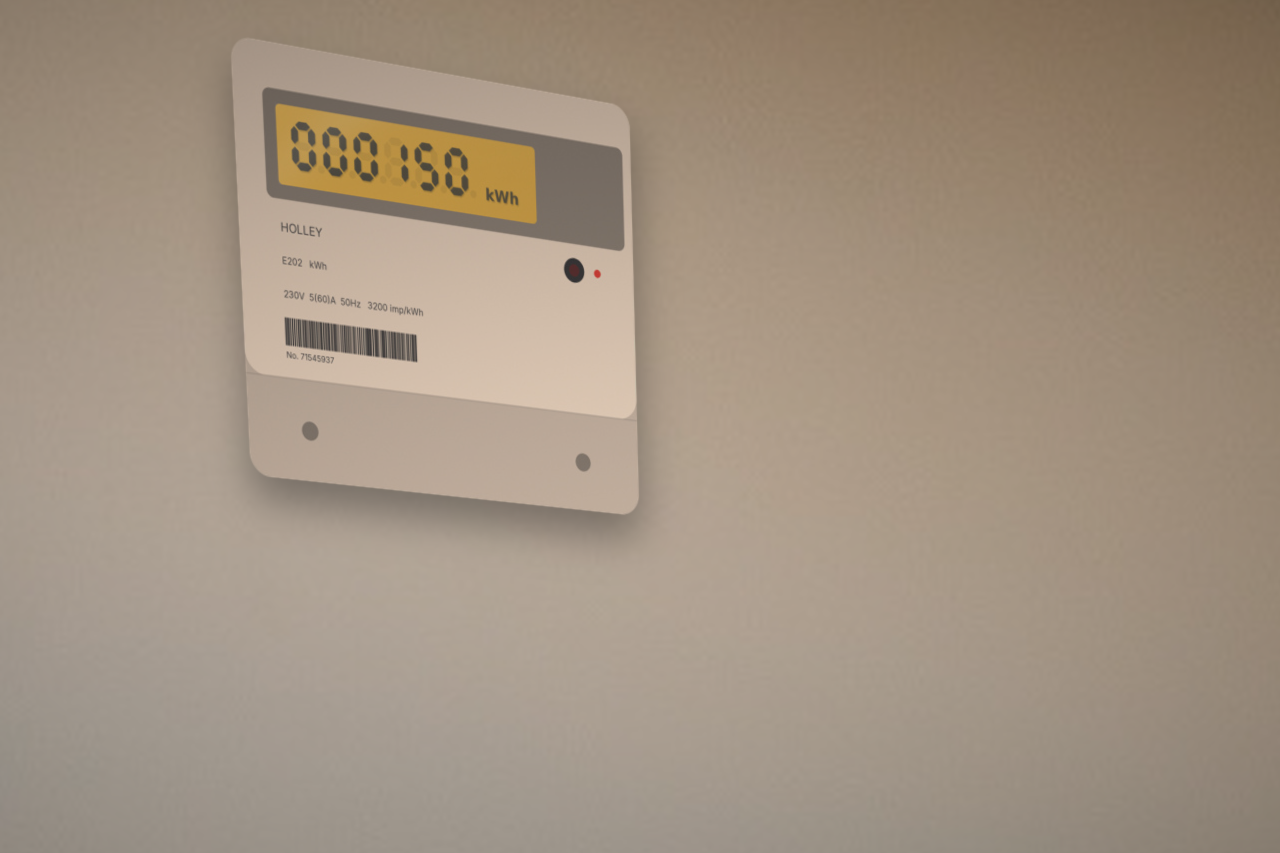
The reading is 150 kWh
